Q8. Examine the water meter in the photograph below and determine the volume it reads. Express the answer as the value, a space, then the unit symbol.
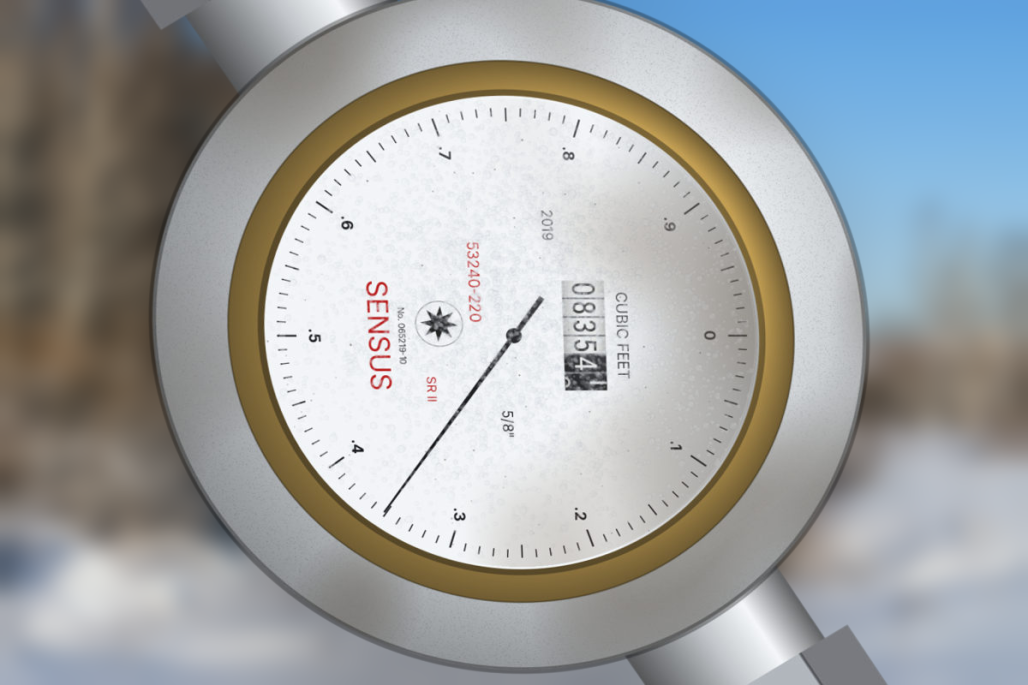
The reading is 83541.35 ft³
